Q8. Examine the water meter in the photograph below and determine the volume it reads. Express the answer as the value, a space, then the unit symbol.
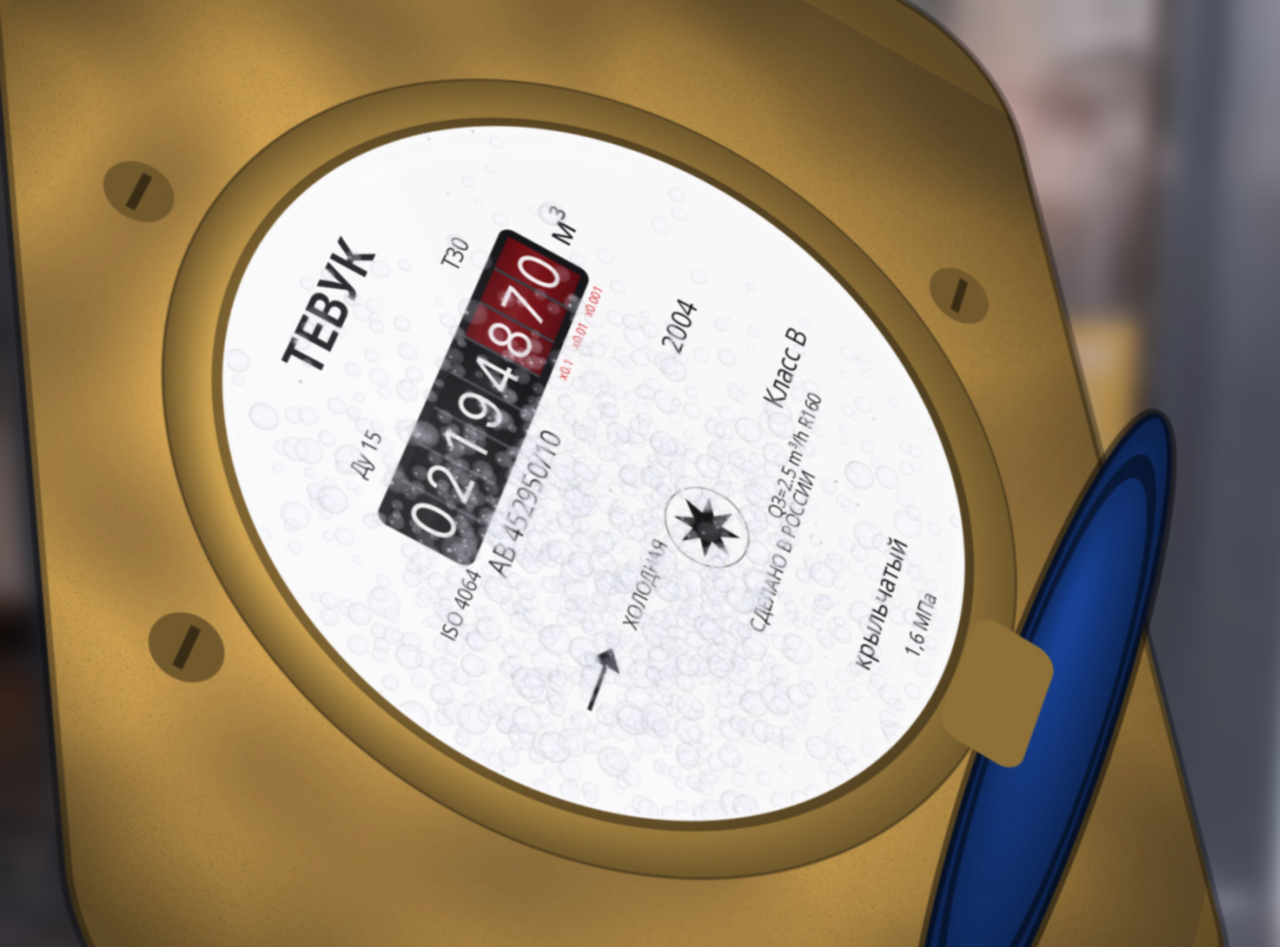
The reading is 2194.870 m³
